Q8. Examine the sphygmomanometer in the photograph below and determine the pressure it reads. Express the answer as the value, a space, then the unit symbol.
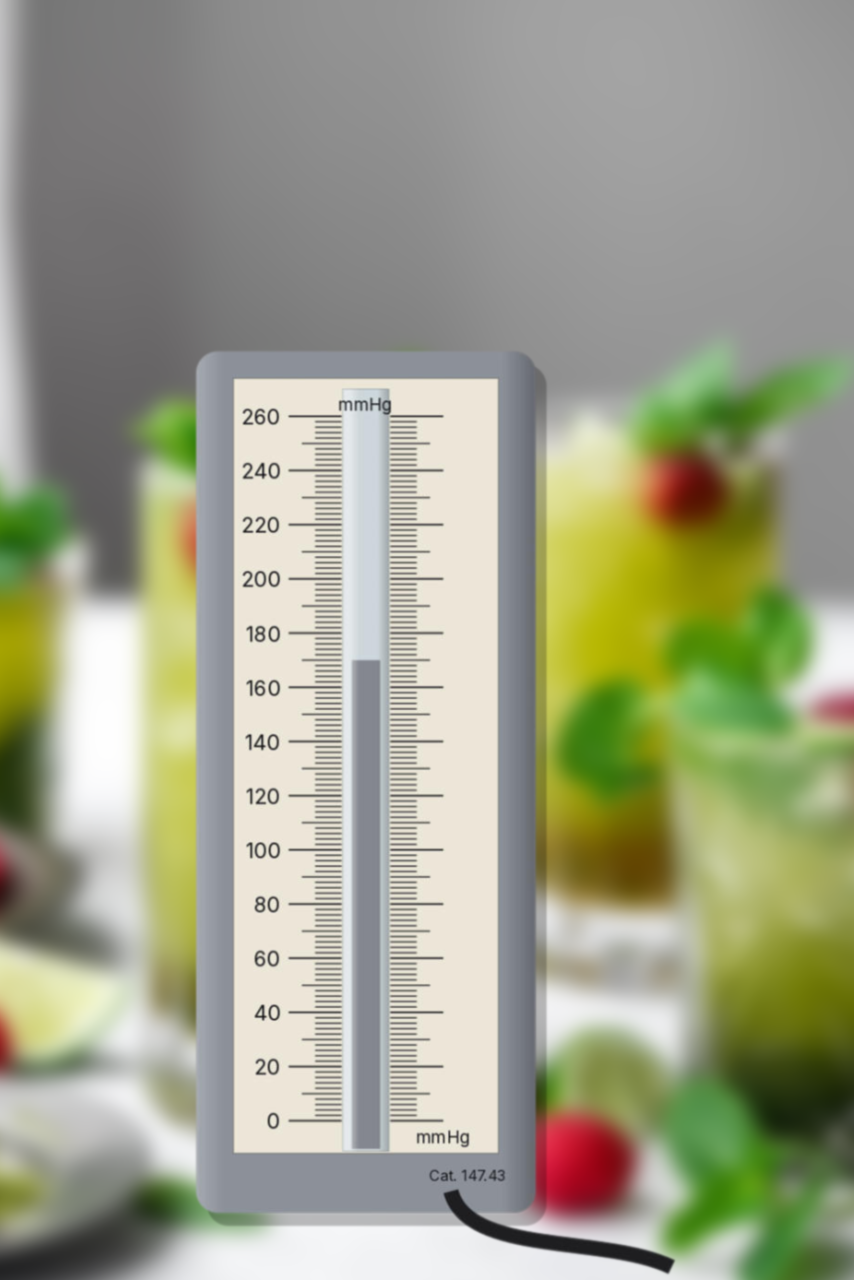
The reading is 170 mmHg
